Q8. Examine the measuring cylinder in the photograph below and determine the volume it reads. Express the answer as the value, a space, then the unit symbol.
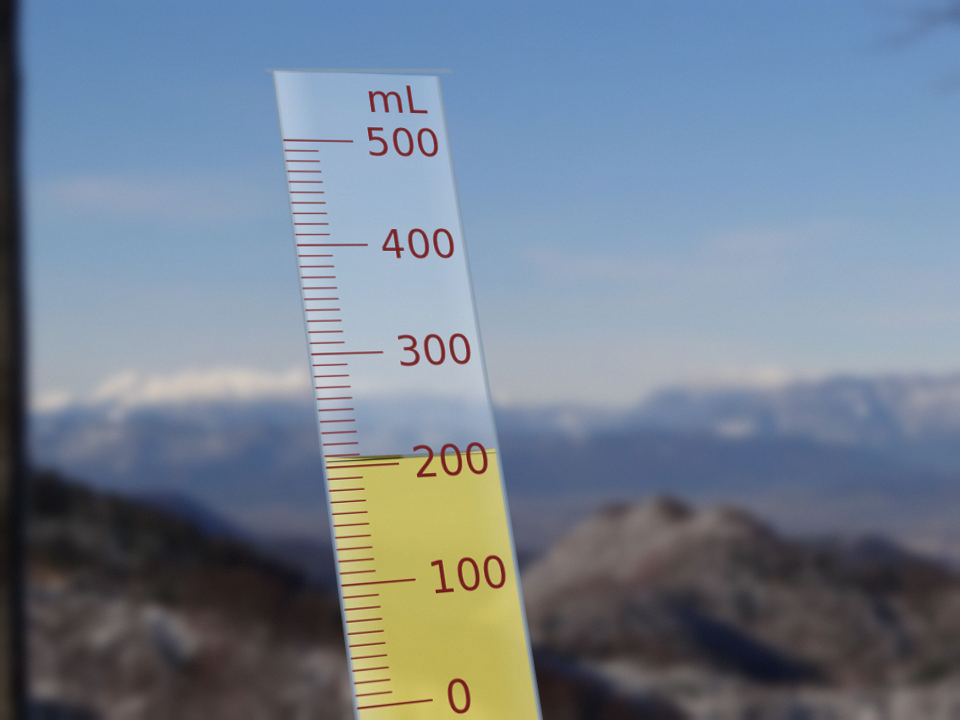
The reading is 205 mL
